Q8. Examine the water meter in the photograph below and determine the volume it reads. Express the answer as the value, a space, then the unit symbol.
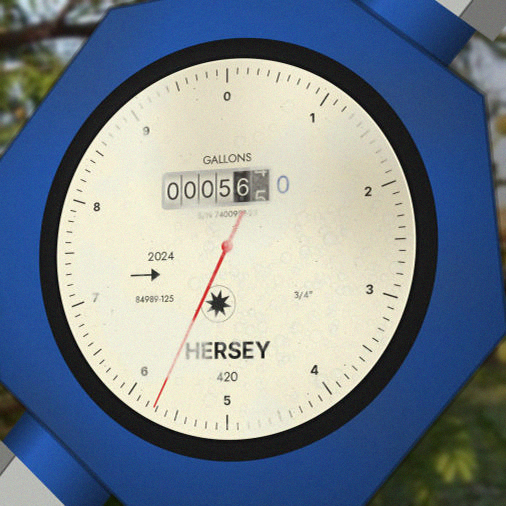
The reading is 5645.7 gal
